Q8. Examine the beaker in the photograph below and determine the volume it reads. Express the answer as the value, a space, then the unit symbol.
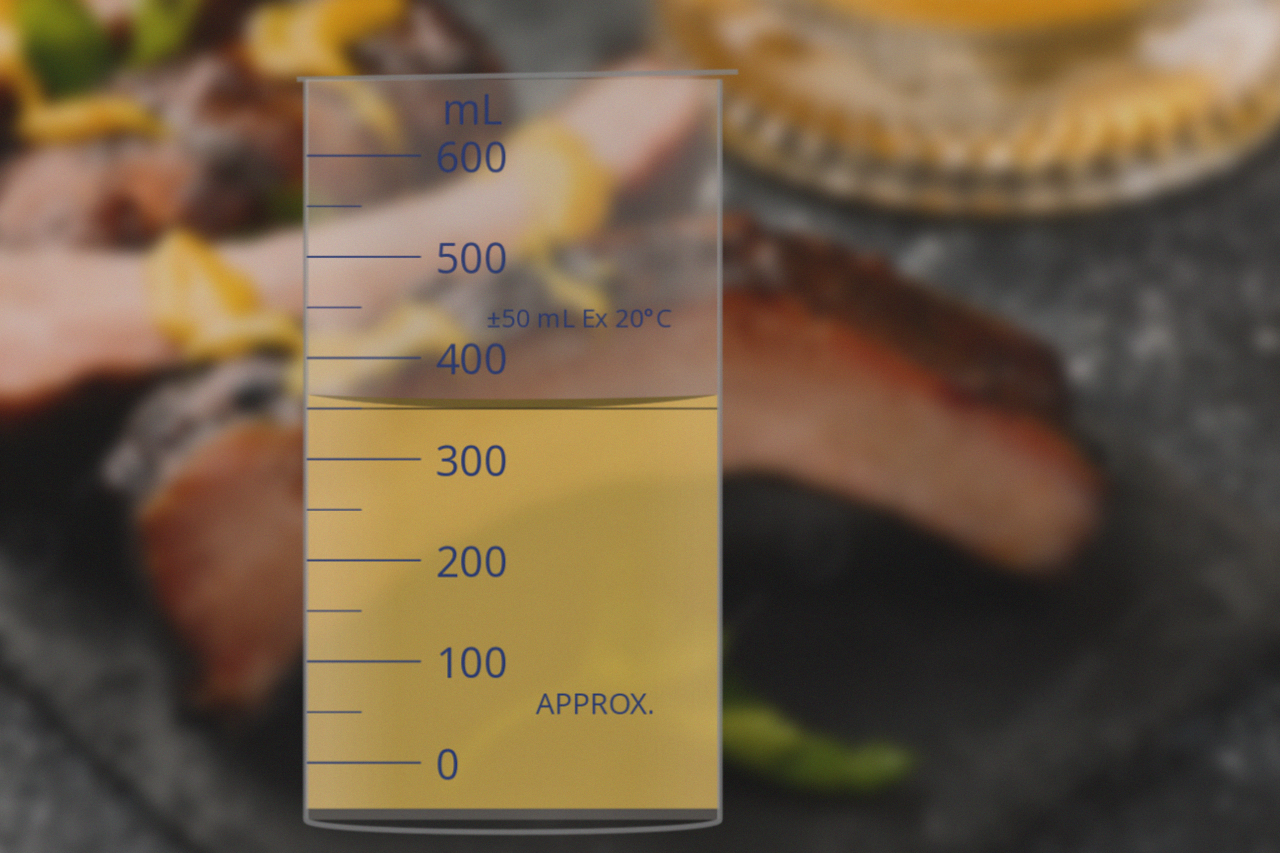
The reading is 350 mL
